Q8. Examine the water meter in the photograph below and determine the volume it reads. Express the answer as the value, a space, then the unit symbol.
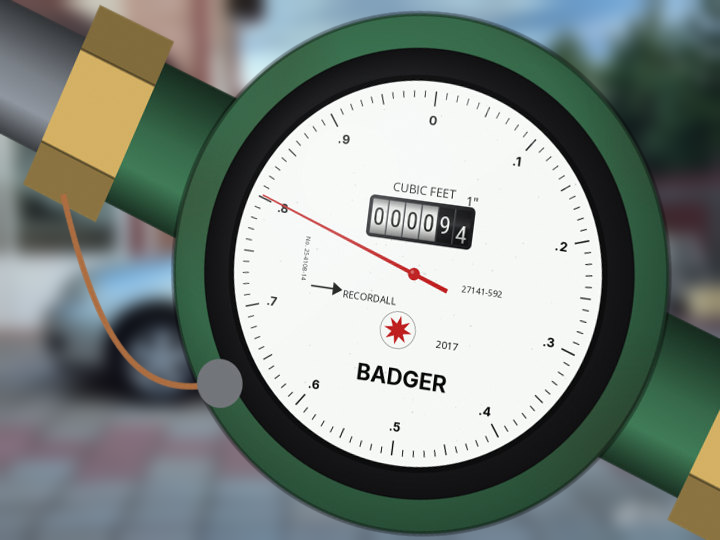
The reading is 93.80 ft³
